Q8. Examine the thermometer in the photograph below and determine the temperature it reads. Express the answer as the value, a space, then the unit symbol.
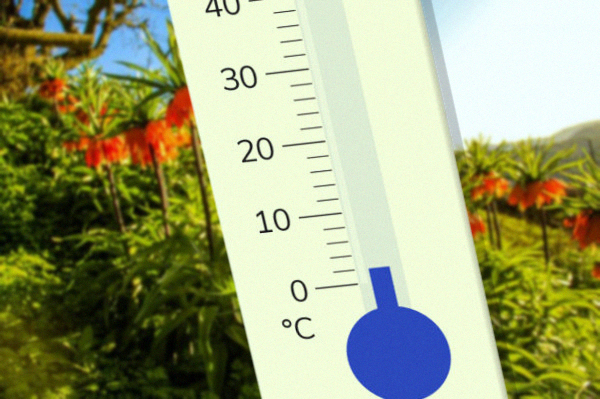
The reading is 2 °C
